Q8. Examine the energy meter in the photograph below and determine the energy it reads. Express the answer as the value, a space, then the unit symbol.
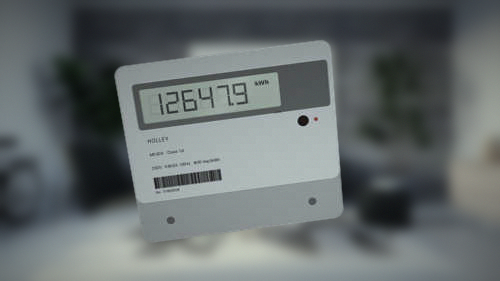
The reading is 12647.9 kWh
